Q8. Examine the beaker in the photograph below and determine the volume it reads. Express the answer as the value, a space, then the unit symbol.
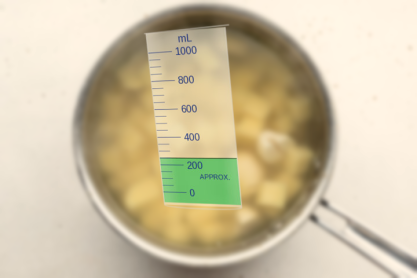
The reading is 250 mL
